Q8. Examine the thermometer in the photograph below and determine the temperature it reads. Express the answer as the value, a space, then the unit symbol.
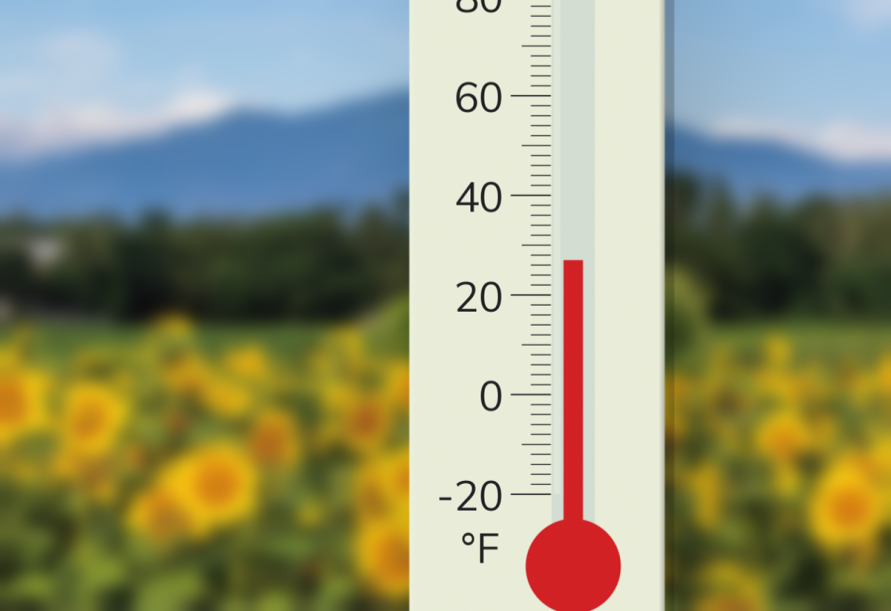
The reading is 27 °F
